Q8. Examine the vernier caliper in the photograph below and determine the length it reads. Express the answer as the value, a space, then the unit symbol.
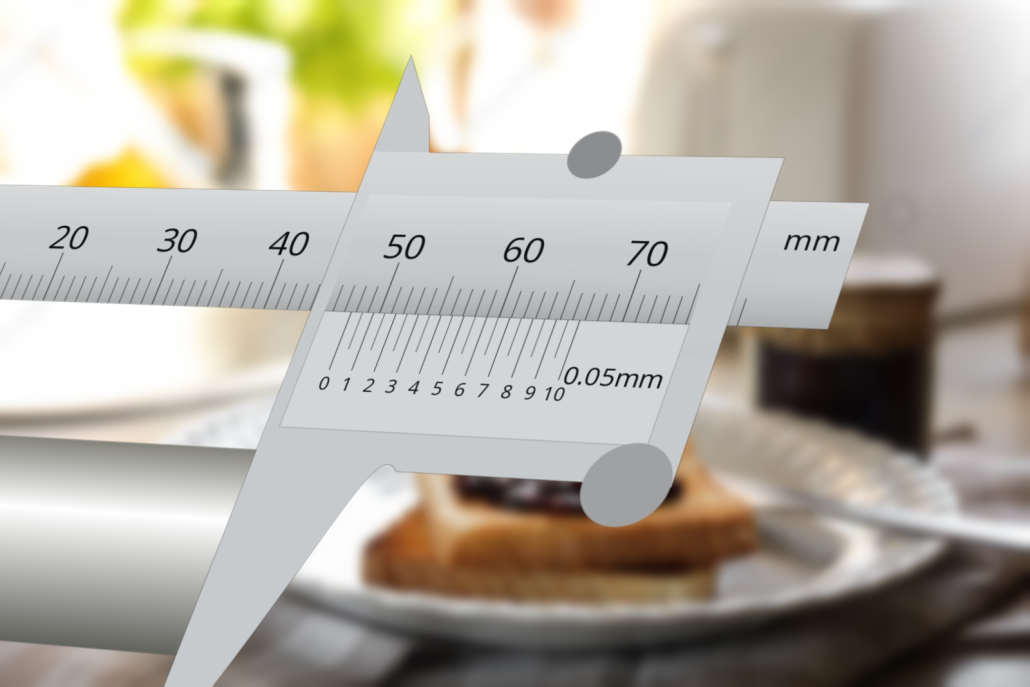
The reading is 47.6 mm
